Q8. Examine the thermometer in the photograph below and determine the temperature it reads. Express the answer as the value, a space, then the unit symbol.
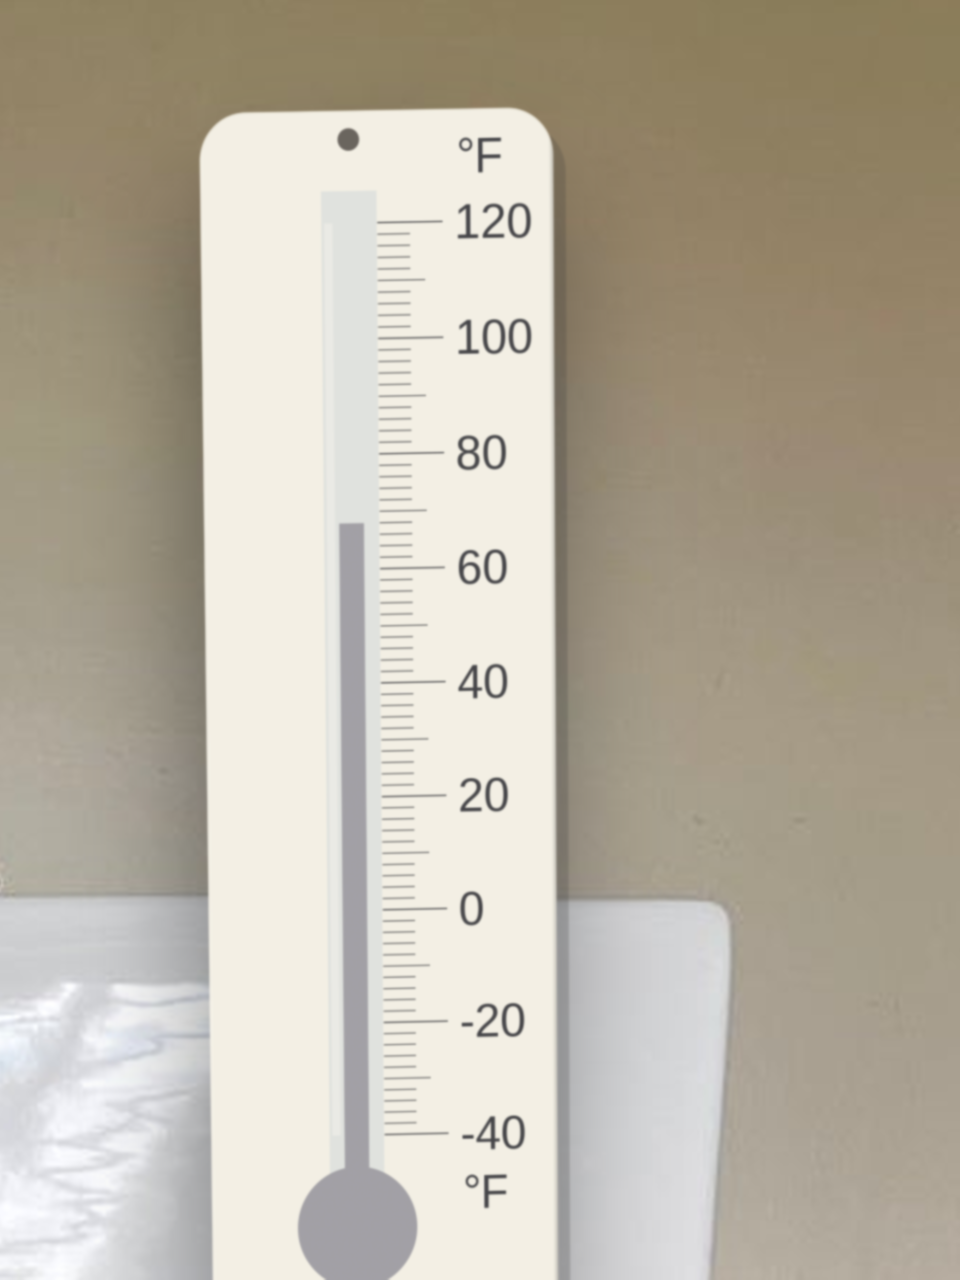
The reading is 68 °F
